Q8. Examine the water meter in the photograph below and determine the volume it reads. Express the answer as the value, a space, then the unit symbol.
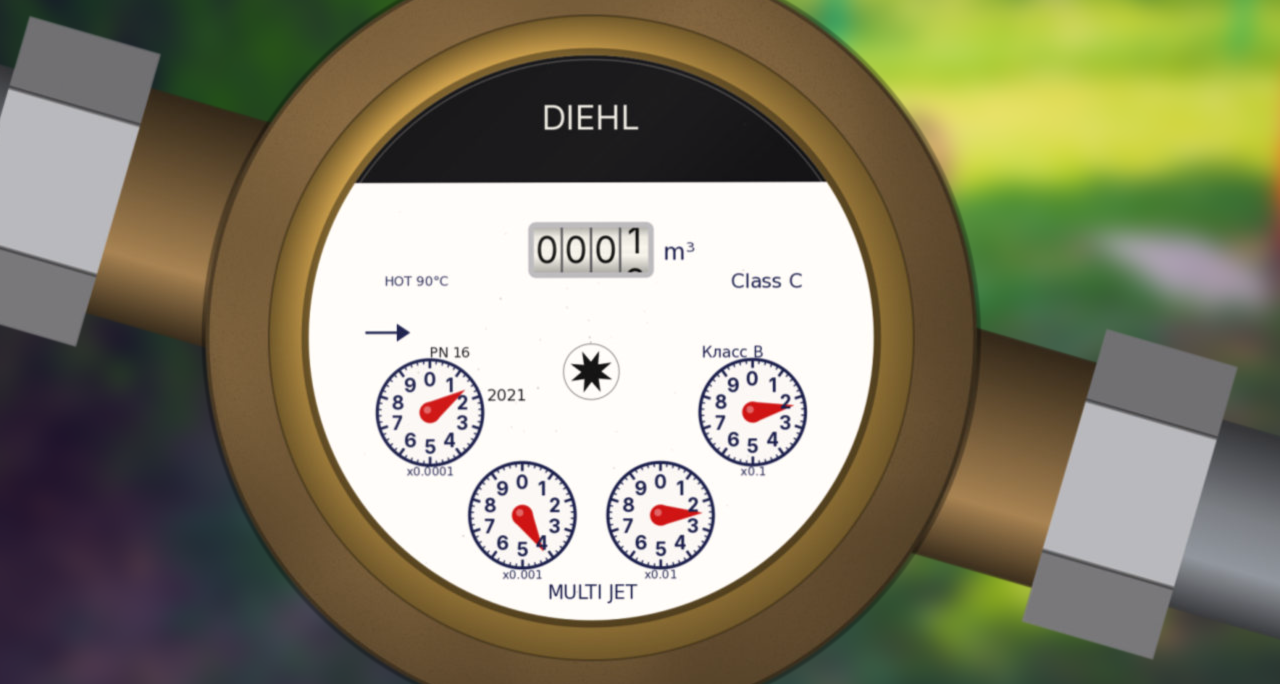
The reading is 1.2241 m³
